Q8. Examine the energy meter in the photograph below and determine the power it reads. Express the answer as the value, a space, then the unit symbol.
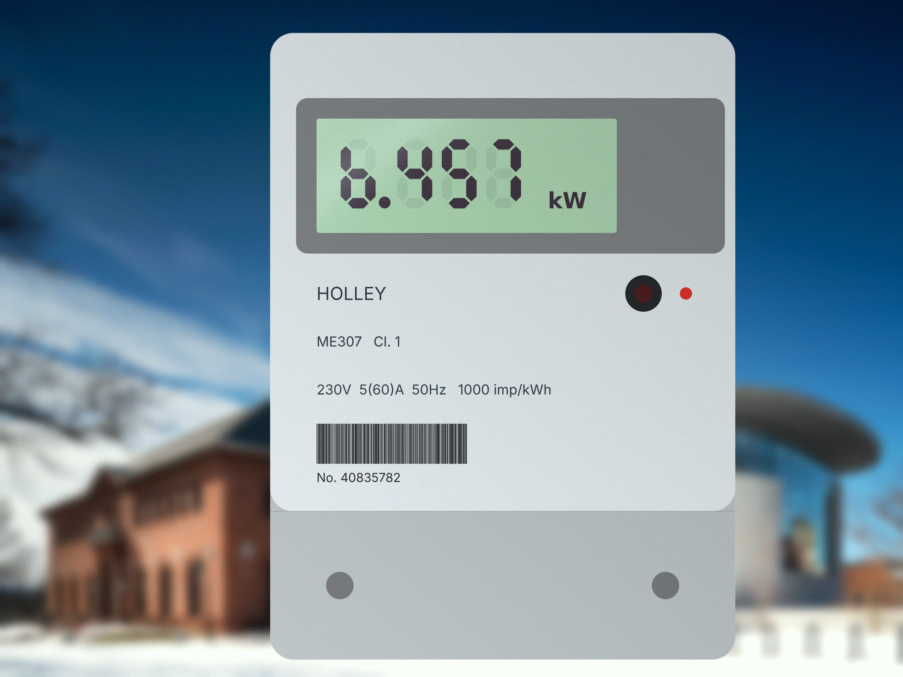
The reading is 6.457 kW
